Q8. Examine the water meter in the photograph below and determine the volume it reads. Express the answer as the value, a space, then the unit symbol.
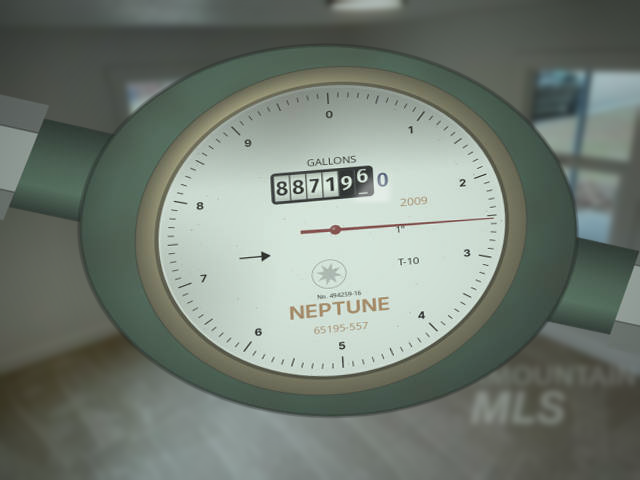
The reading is 8871962.5 gal
